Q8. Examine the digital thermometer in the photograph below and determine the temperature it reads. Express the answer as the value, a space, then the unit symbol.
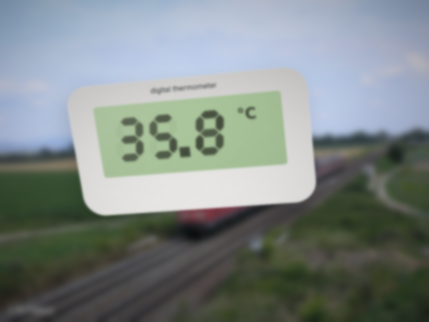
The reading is 35.8 °C
